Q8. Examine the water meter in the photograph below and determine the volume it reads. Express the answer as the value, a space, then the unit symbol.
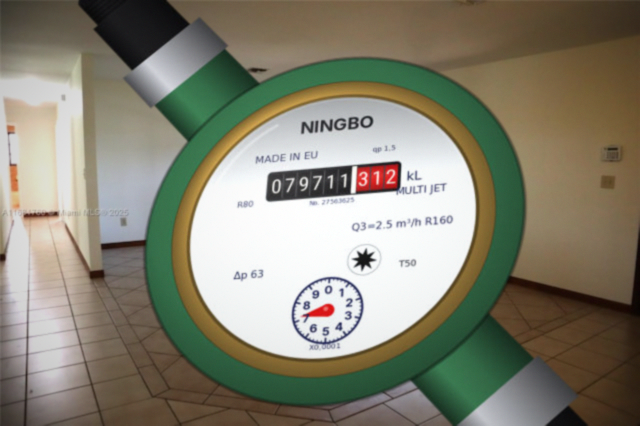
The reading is 79711.3127 kL
